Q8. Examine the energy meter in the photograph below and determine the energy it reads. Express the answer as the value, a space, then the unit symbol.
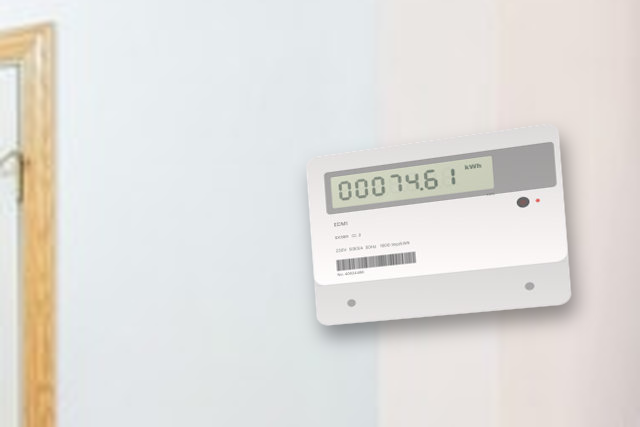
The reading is 74.61 kWh
